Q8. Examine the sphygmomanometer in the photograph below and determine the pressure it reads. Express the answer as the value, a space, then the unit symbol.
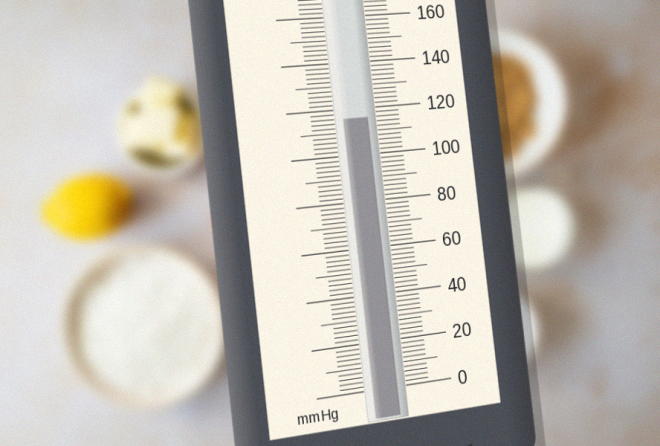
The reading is 116 mmHg
